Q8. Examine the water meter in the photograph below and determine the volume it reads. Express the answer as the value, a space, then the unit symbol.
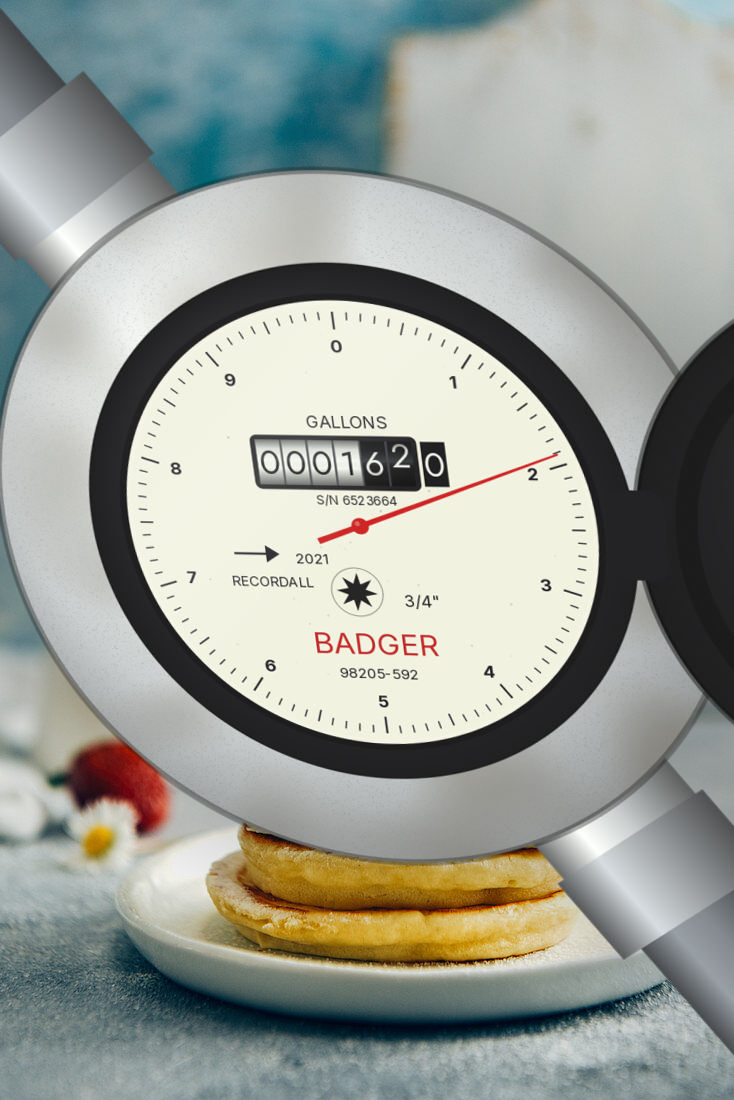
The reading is 1621.9 gal
